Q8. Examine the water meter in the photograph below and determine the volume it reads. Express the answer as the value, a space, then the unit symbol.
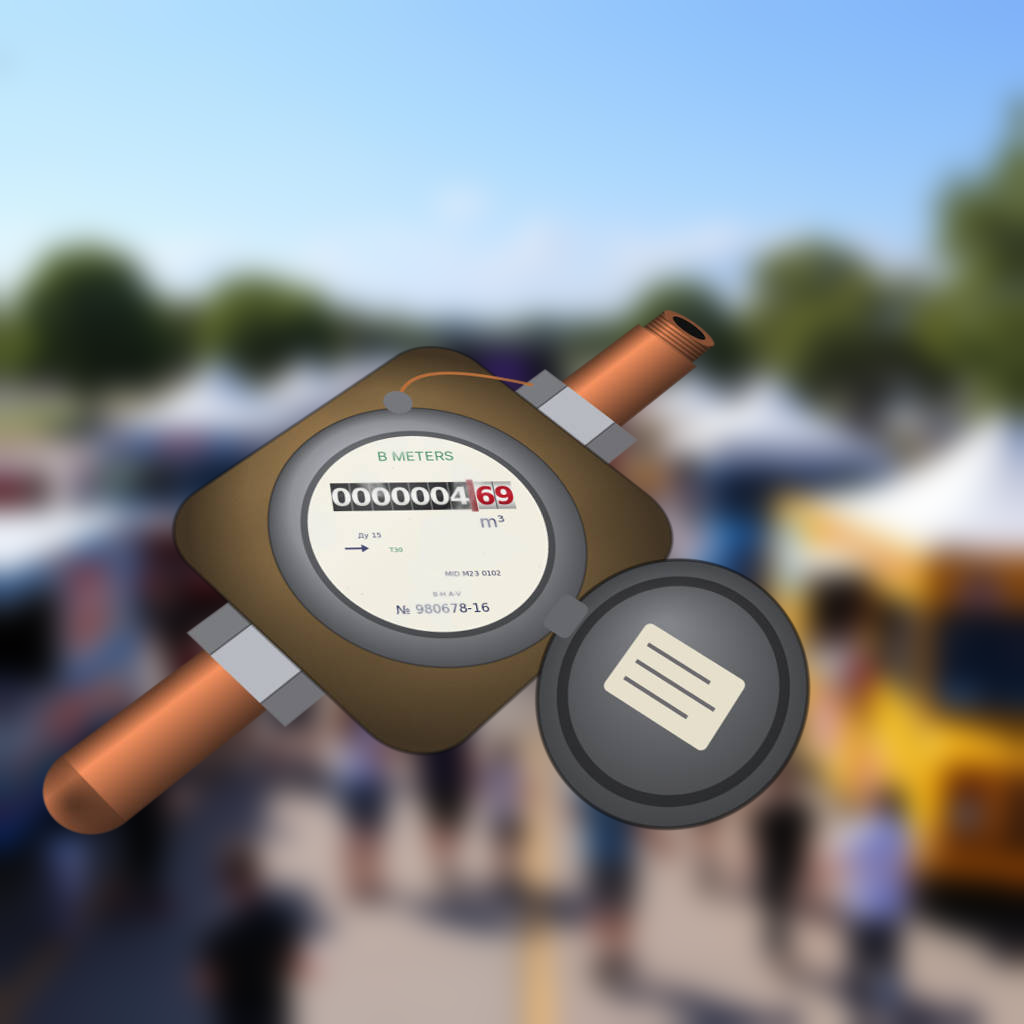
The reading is 4.69 m³
